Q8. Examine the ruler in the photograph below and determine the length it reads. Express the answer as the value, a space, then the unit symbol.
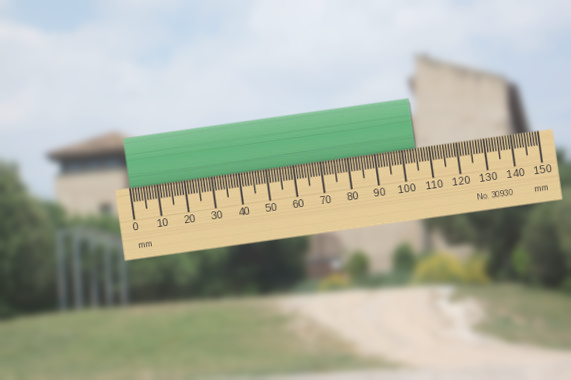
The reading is 105 mm
